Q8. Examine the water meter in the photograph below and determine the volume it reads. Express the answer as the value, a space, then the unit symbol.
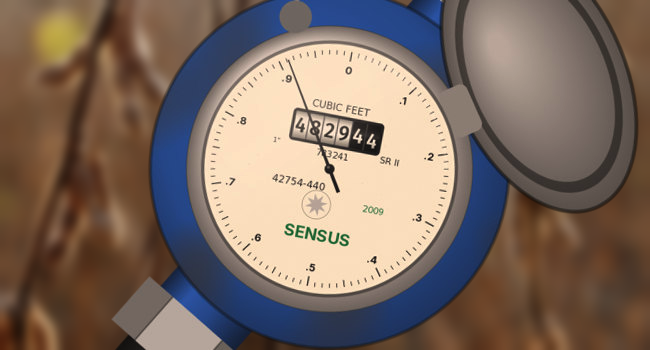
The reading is 482943.91 ft³
